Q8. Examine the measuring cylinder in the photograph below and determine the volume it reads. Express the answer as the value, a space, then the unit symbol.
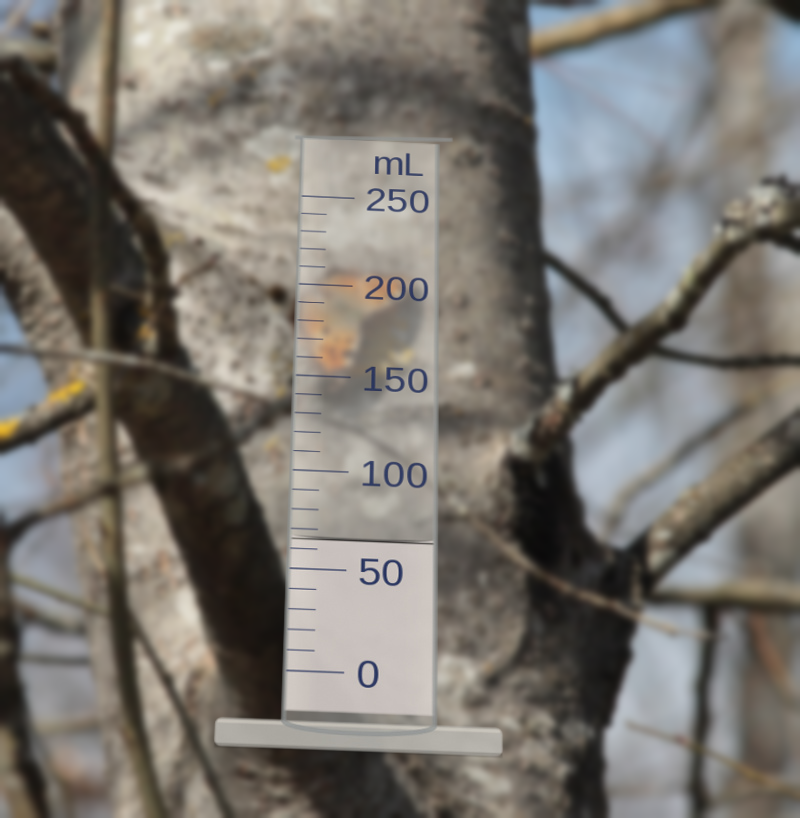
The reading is 65 mL
